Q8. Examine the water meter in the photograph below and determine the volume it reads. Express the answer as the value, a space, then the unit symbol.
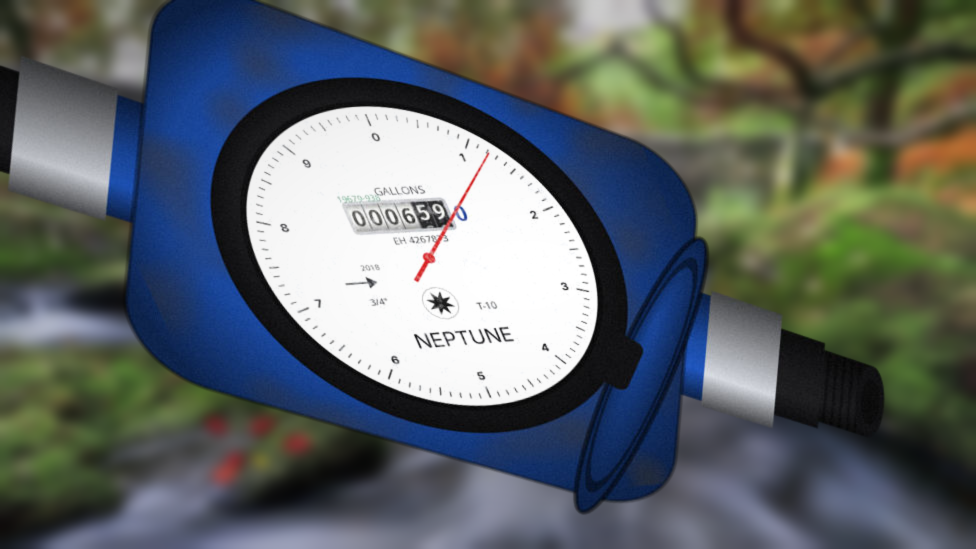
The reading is 6591.2 gal
